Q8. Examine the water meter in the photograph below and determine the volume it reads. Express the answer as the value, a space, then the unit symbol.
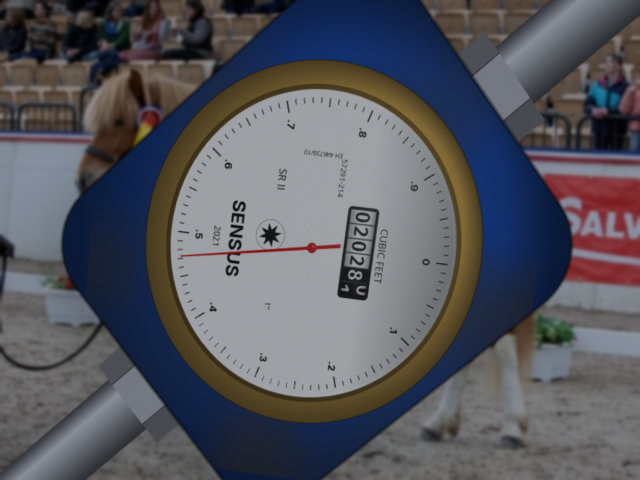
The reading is 20280.47 ft³
